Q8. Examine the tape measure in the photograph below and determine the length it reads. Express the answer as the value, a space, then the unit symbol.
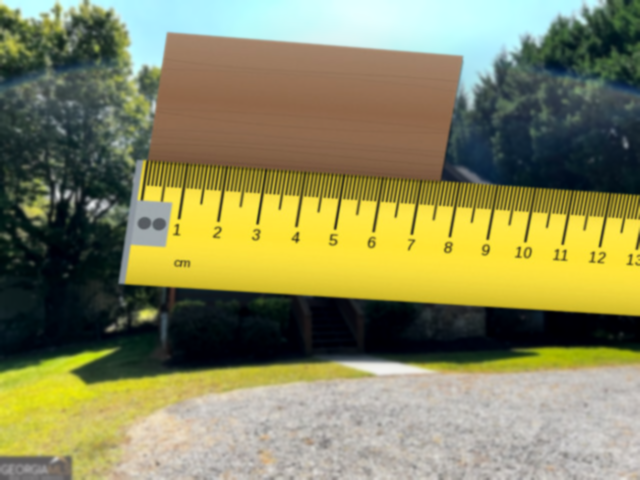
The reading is 7.5 cm
